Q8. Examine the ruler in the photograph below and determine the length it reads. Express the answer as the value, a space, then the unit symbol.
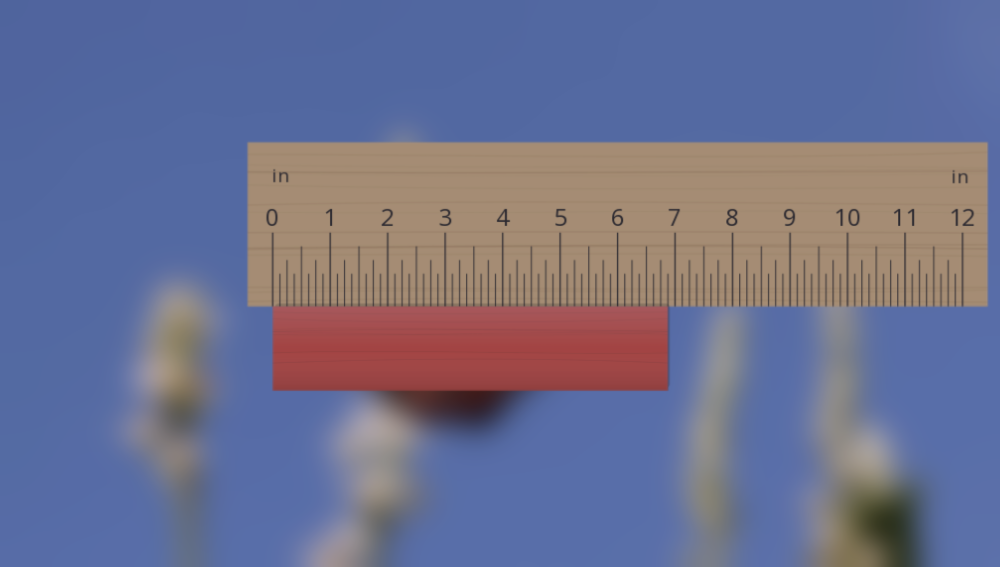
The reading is 6.875 in
